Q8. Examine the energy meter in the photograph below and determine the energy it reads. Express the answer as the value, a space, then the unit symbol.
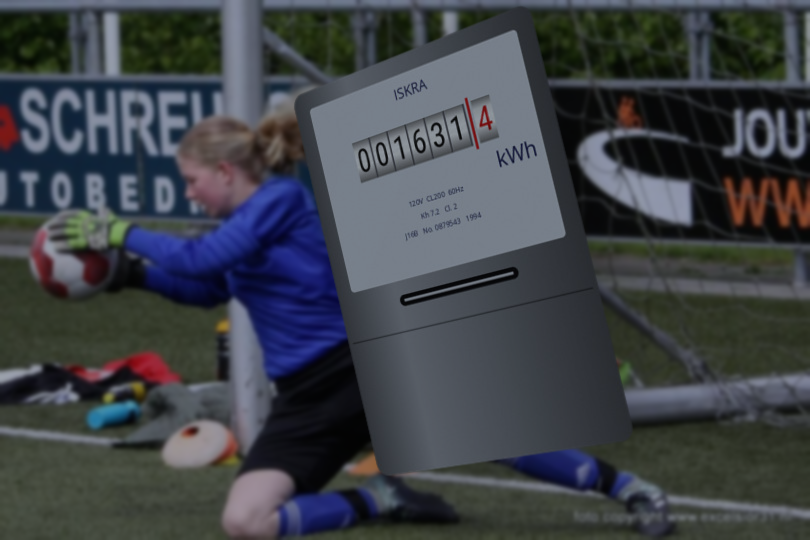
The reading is 1631.4 kWh
